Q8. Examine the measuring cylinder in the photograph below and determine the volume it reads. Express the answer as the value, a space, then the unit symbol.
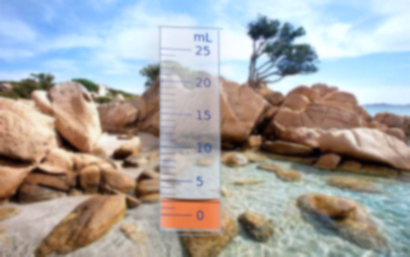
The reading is 2 mL
